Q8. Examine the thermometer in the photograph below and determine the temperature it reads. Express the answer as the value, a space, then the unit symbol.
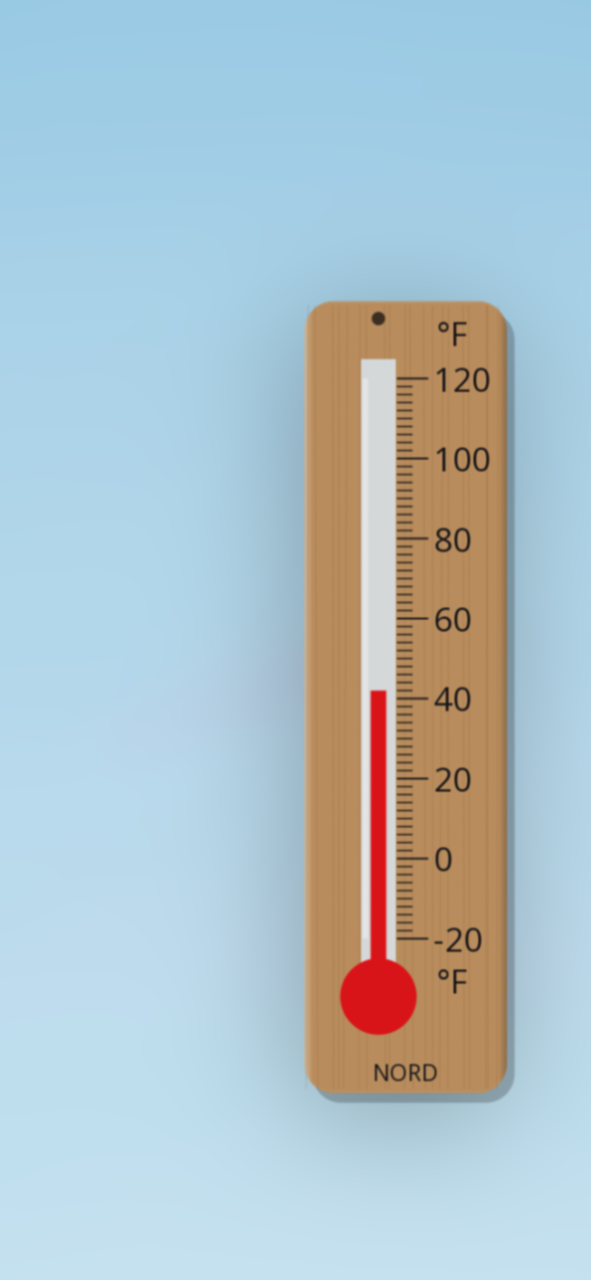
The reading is 42 °F
